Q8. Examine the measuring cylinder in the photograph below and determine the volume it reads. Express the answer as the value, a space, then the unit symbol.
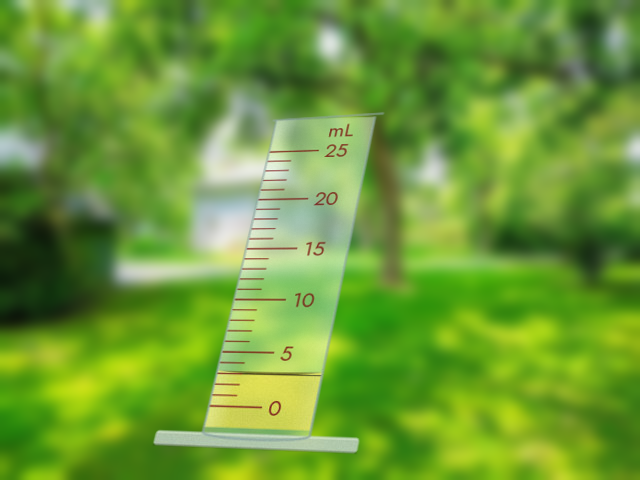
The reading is 3 mL
